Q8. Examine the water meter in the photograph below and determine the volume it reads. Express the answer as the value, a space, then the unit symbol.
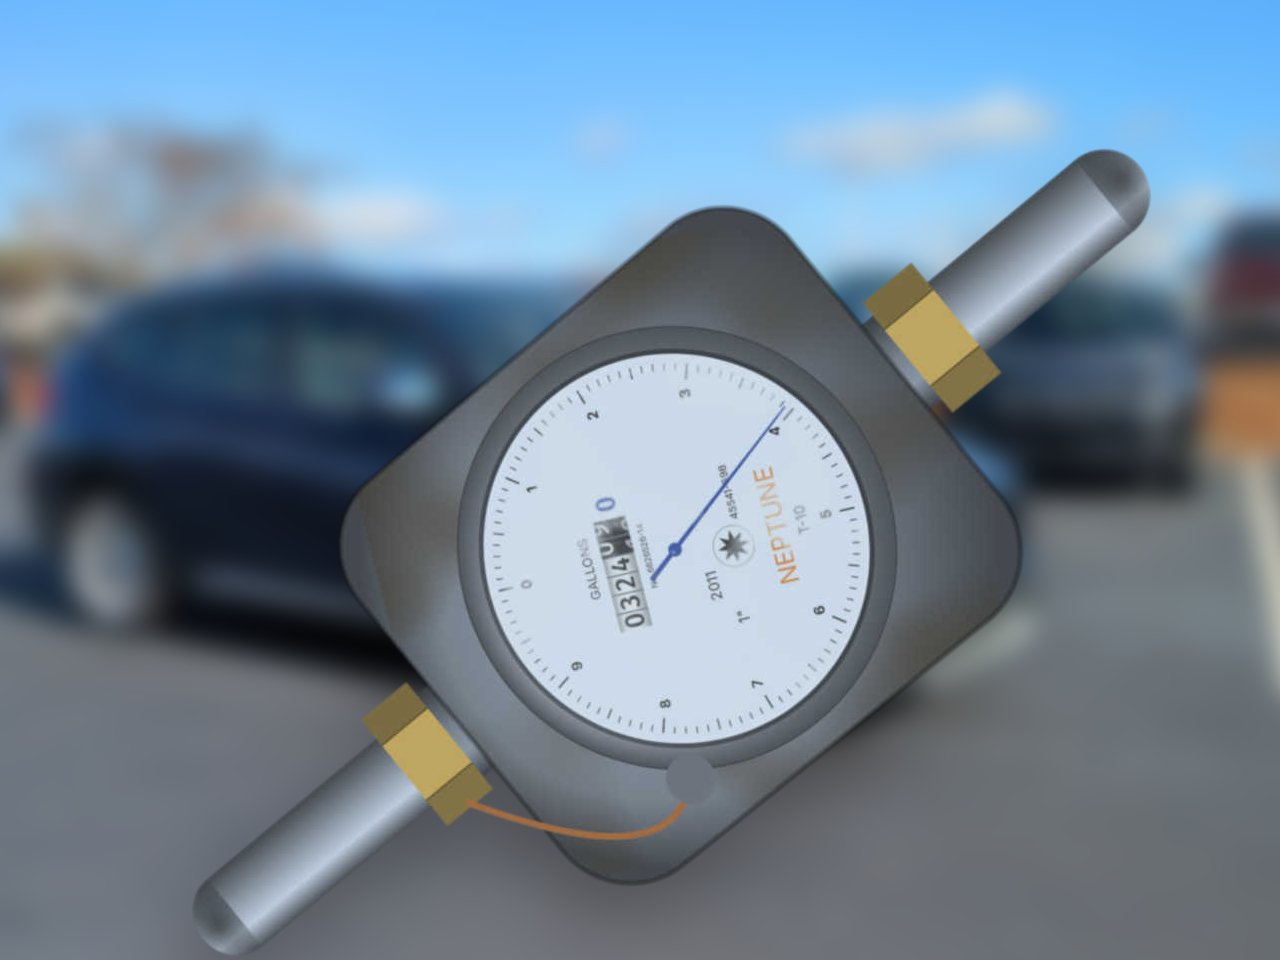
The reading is 324093.9 gal
